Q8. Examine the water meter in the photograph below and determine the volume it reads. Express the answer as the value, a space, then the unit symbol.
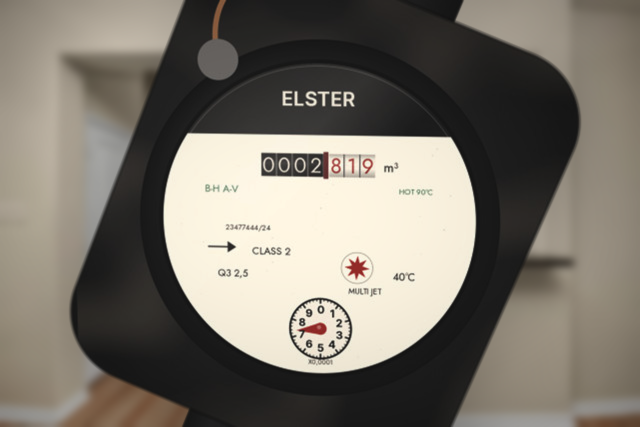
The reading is 2.8197 m³
